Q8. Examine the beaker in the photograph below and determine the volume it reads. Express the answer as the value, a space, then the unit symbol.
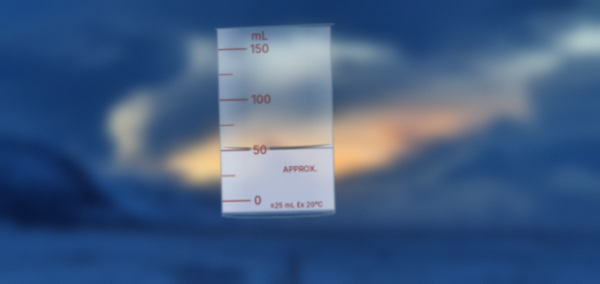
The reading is 50 mL
